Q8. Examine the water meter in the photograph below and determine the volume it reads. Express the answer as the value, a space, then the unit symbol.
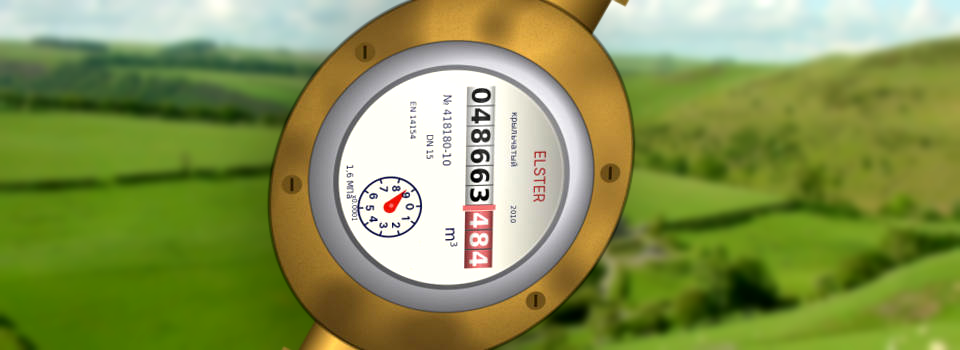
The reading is 48663.4848 m³
